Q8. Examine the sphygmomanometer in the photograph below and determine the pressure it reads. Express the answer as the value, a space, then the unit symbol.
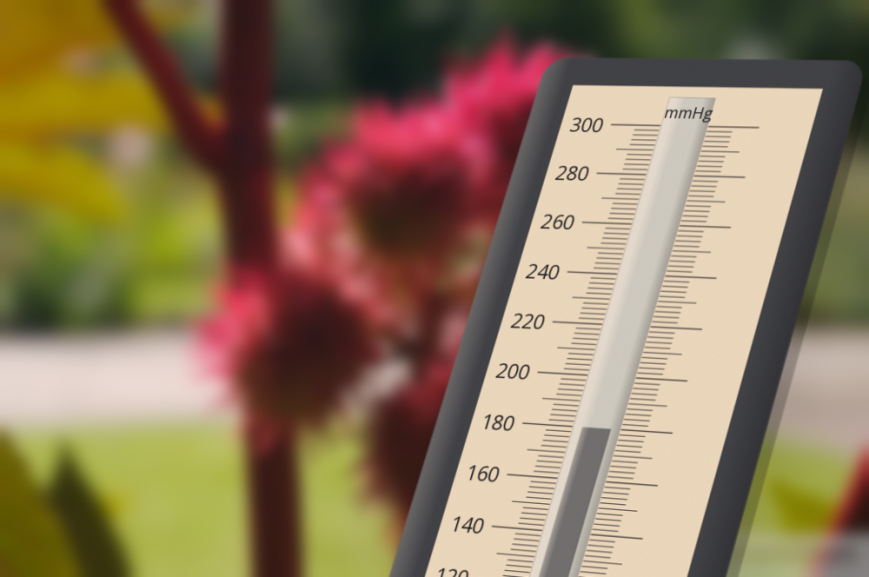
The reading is 180 mmHg
